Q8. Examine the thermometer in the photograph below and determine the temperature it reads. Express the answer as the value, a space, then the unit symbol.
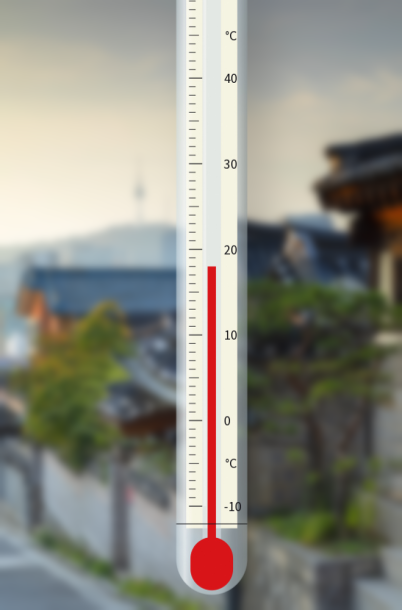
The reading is 18 °C
